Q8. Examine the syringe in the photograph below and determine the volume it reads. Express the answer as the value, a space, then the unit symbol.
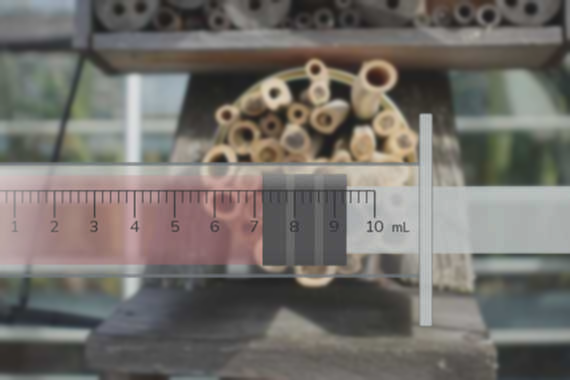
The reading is 7.2 mL
